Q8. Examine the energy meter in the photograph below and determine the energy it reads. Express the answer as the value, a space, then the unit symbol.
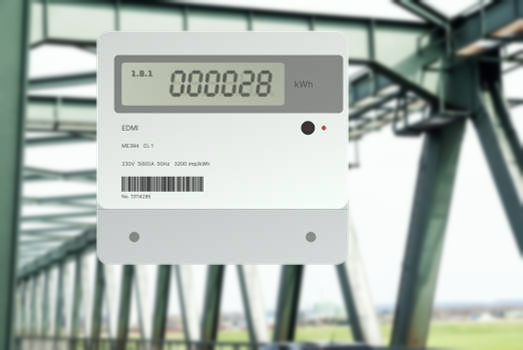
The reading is 28 kWh
